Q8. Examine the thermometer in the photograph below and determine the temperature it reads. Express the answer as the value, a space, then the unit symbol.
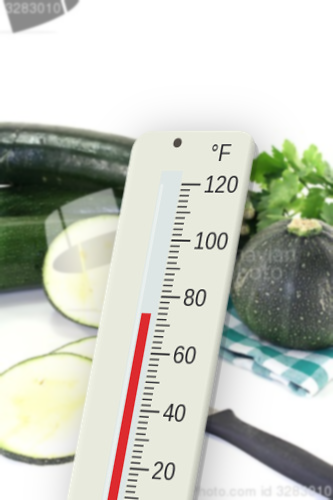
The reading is 74 °F
